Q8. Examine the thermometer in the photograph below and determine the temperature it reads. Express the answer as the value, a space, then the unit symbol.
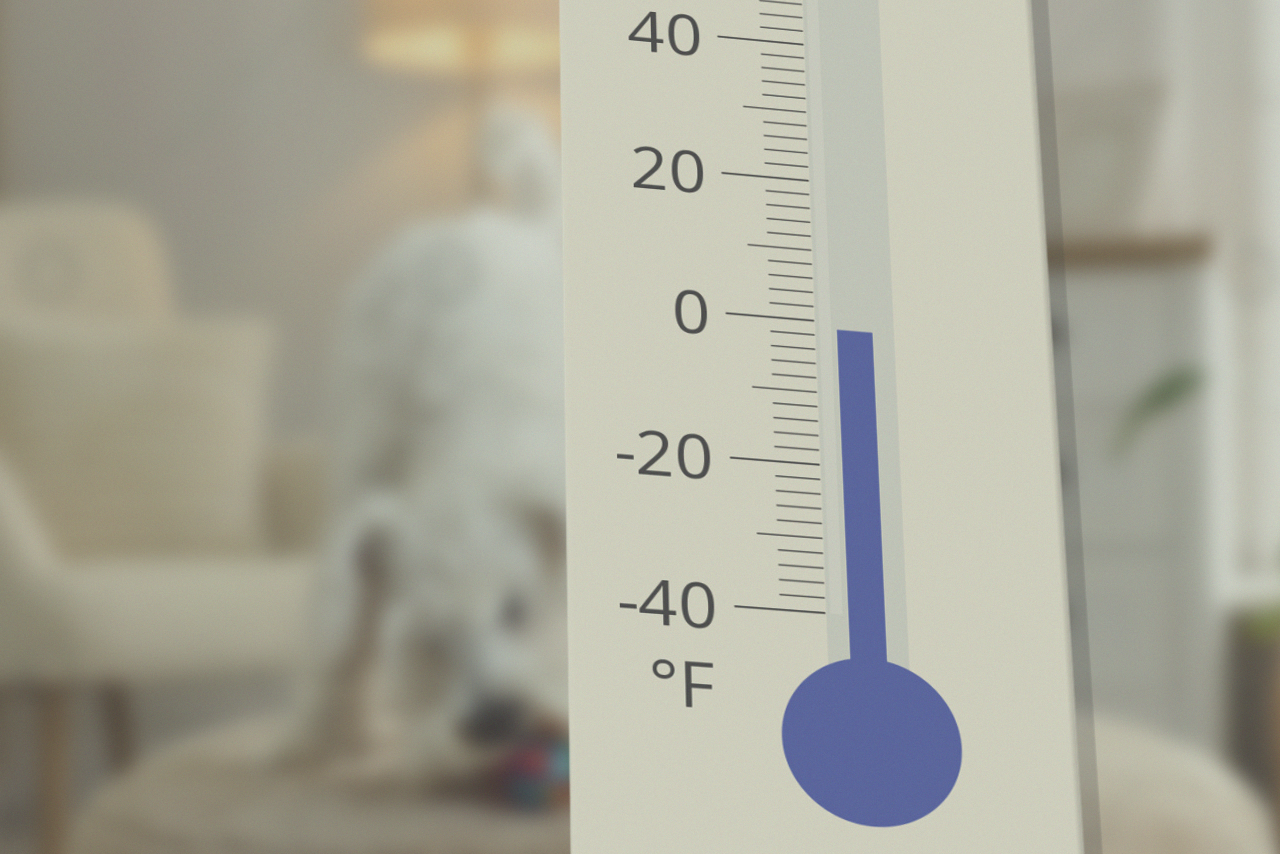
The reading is -1 °F
